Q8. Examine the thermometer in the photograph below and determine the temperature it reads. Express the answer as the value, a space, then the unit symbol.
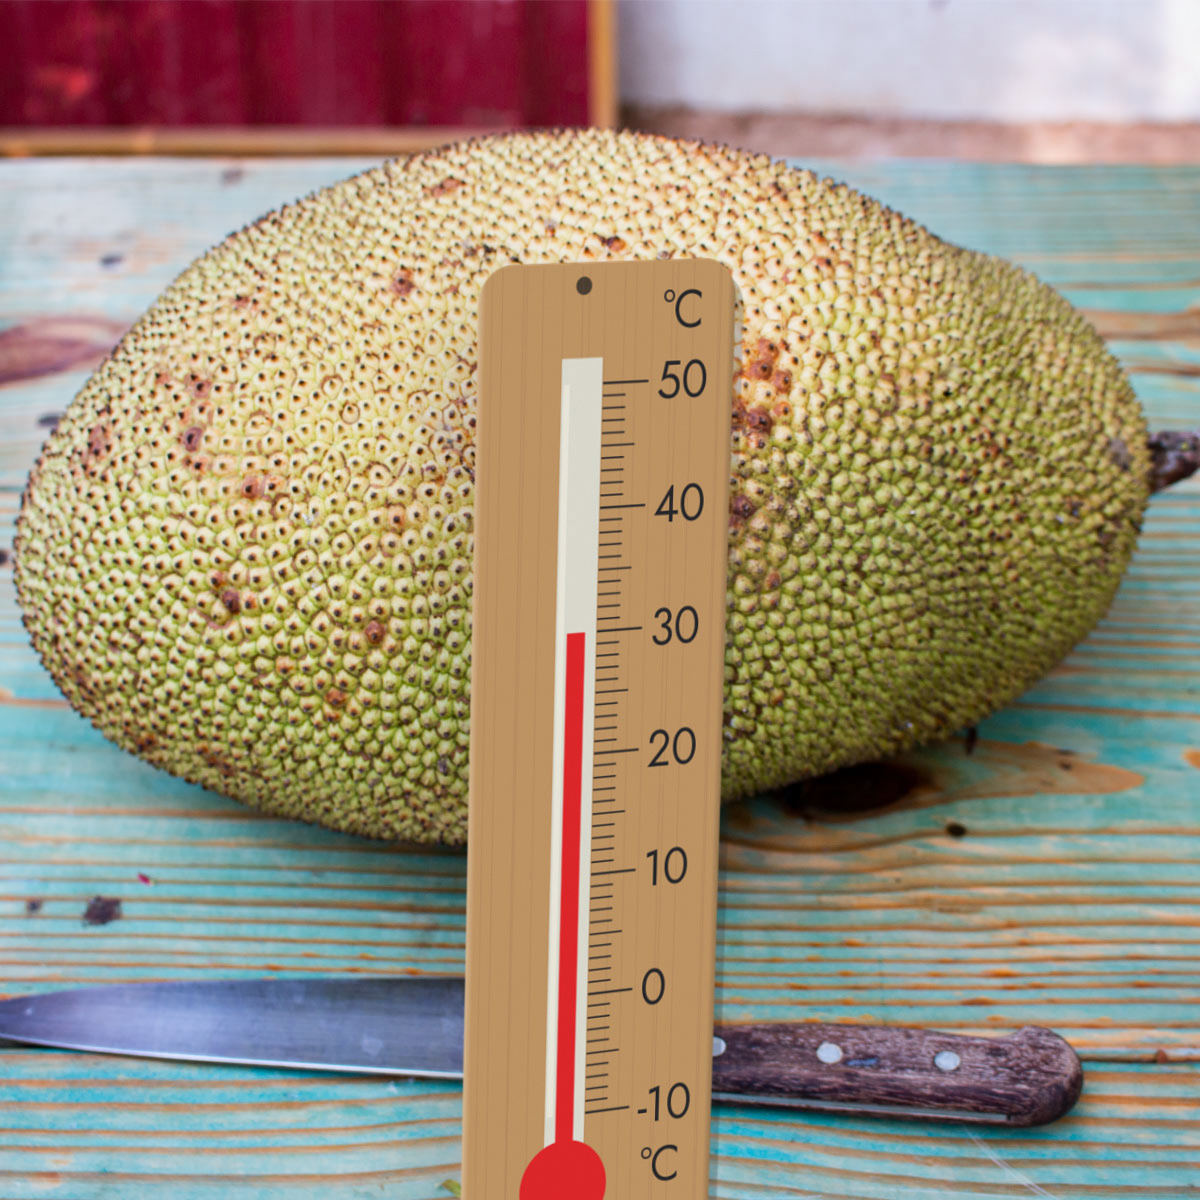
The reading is 30 °C
